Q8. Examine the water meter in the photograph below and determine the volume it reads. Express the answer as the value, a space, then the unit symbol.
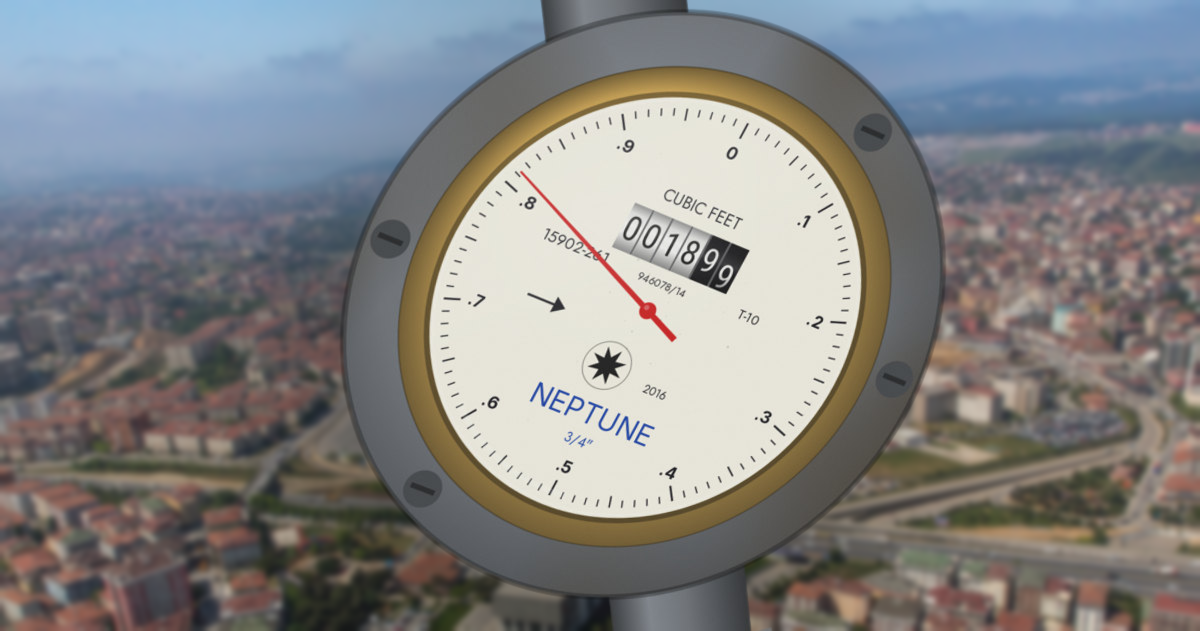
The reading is 1898.81 ft³
